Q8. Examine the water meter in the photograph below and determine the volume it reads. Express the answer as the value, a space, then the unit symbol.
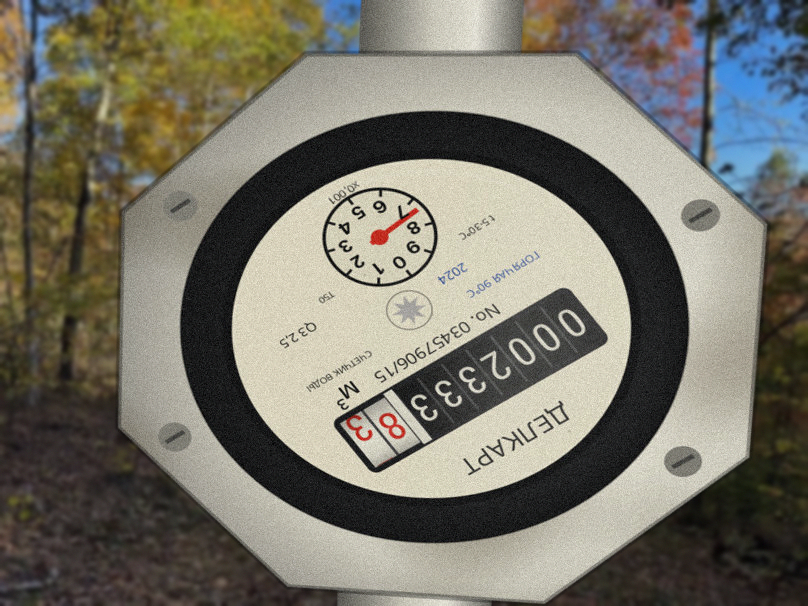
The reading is 2333.827 m³
